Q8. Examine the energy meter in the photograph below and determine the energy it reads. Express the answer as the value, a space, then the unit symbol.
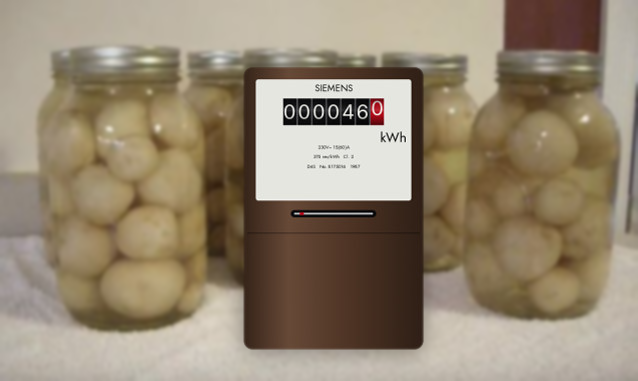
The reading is 46.0 kWh
